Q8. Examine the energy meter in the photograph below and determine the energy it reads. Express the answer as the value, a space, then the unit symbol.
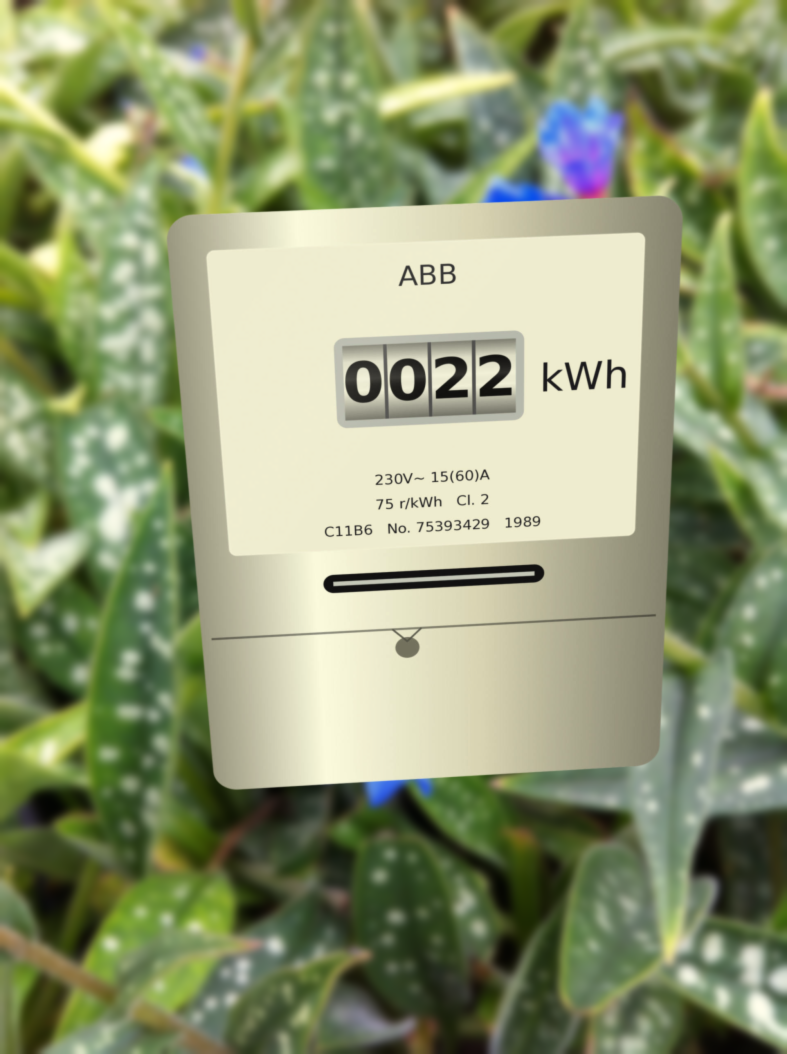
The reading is 22 kWh
